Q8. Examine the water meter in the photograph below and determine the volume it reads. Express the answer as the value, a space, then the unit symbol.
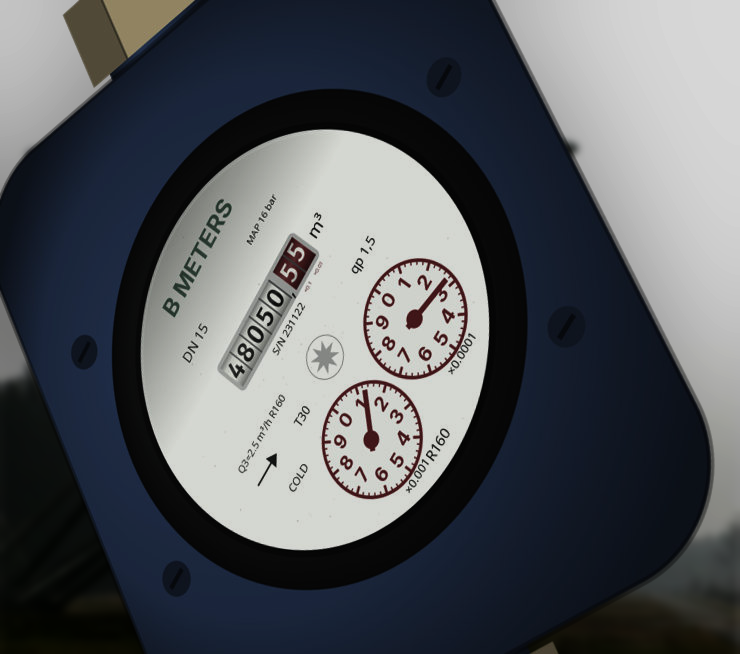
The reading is 48050.5512 m³
